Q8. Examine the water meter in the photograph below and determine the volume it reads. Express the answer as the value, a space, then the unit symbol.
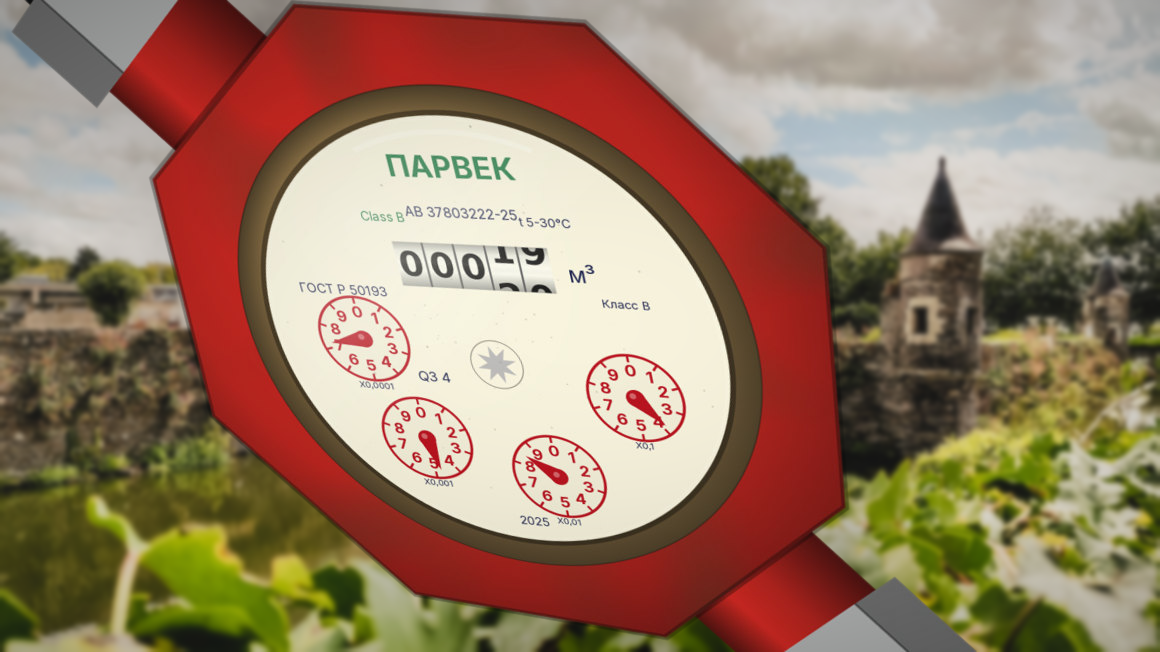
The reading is 19.3847 m³
